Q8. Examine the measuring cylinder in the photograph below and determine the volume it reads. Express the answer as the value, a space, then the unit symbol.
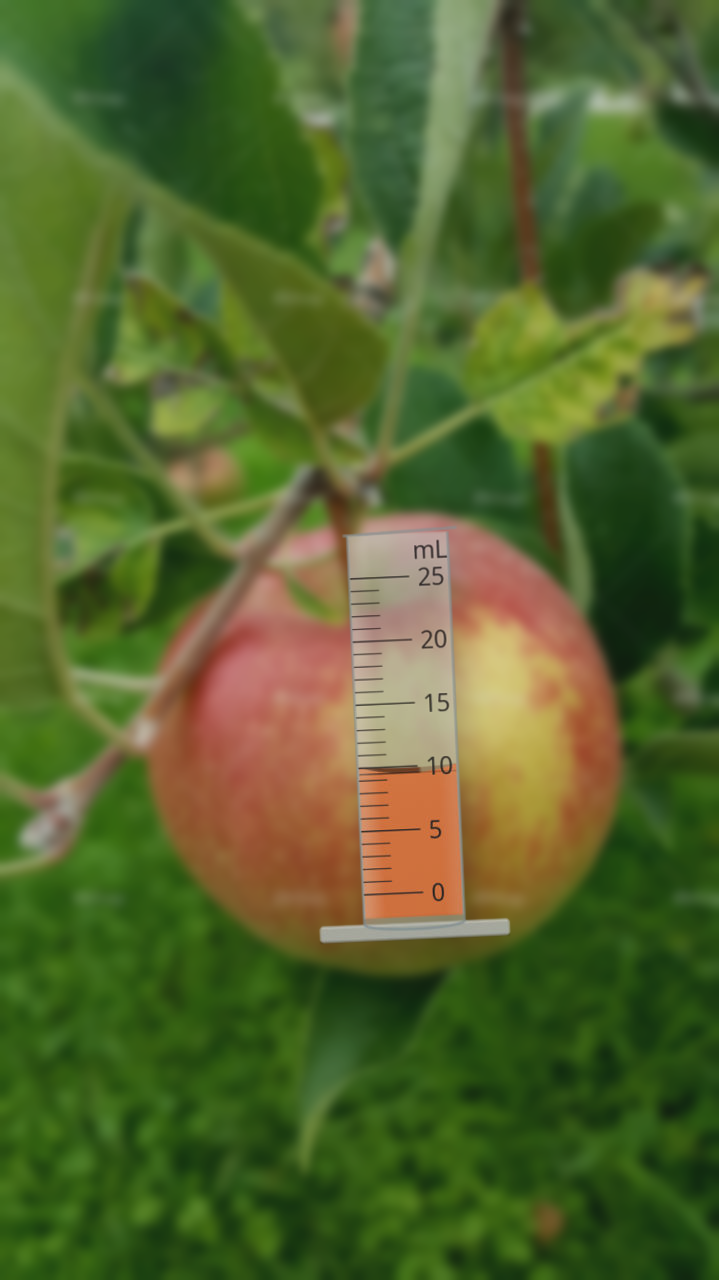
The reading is 9.5 mL
